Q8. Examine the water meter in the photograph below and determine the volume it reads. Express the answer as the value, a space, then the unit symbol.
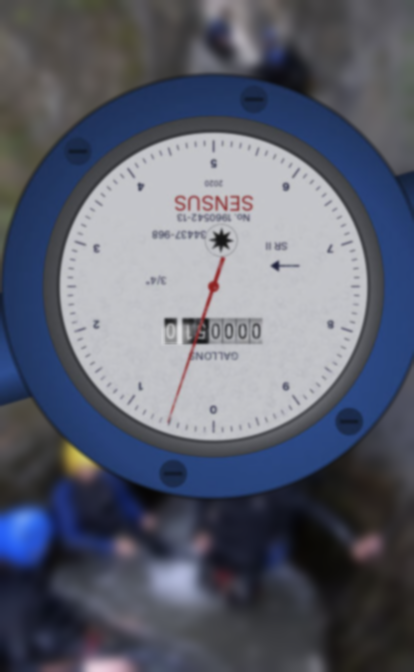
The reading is 510.5 gal
